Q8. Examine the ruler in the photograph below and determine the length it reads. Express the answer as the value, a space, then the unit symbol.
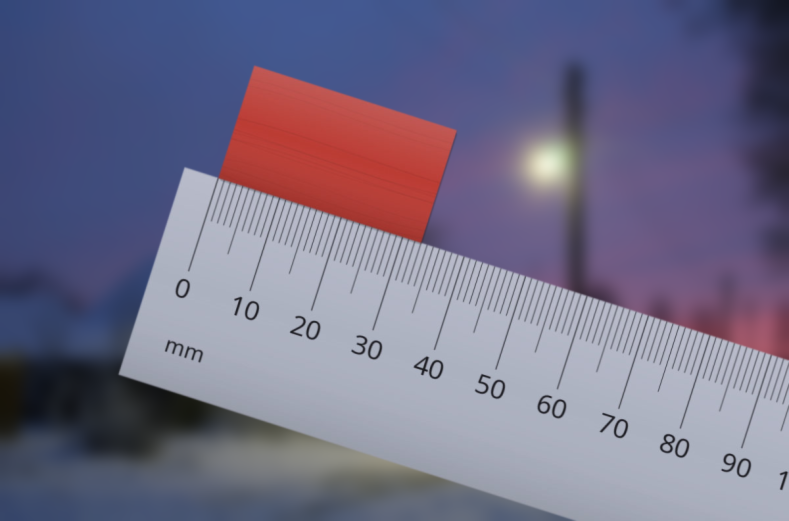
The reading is 33 mm
